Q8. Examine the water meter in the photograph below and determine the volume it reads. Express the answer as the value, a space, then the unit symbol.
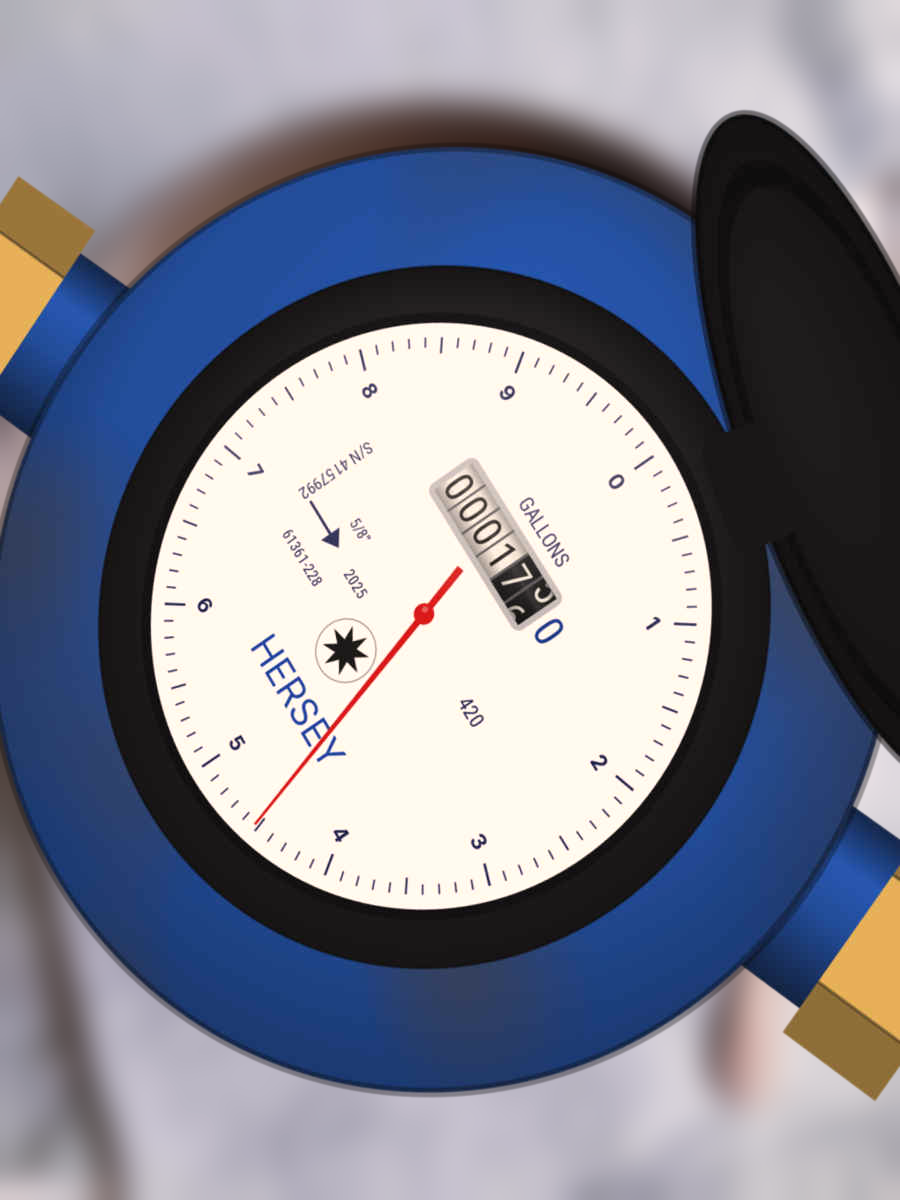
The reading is 1754.5 gal
